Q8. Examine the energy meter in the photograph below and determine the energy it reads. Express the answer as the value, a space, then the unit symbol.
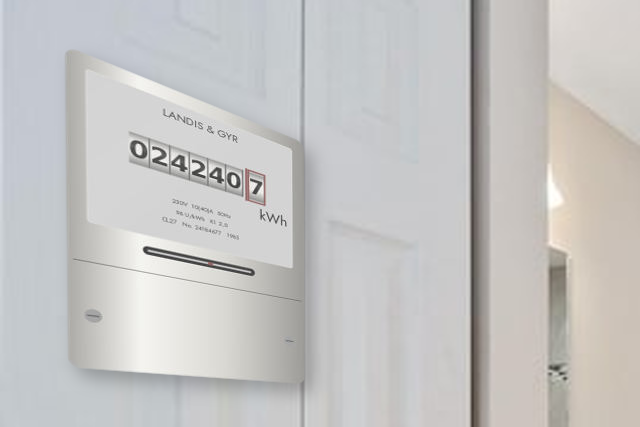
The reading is 24240.7 kWh
